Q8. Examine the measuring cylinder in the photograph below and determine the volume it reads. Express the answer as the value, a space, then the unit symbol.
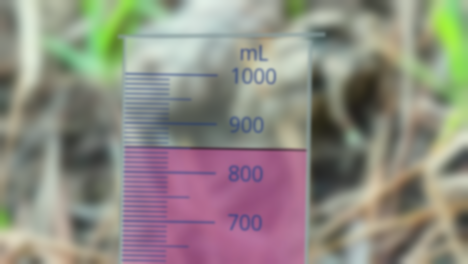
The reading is 850 mL
